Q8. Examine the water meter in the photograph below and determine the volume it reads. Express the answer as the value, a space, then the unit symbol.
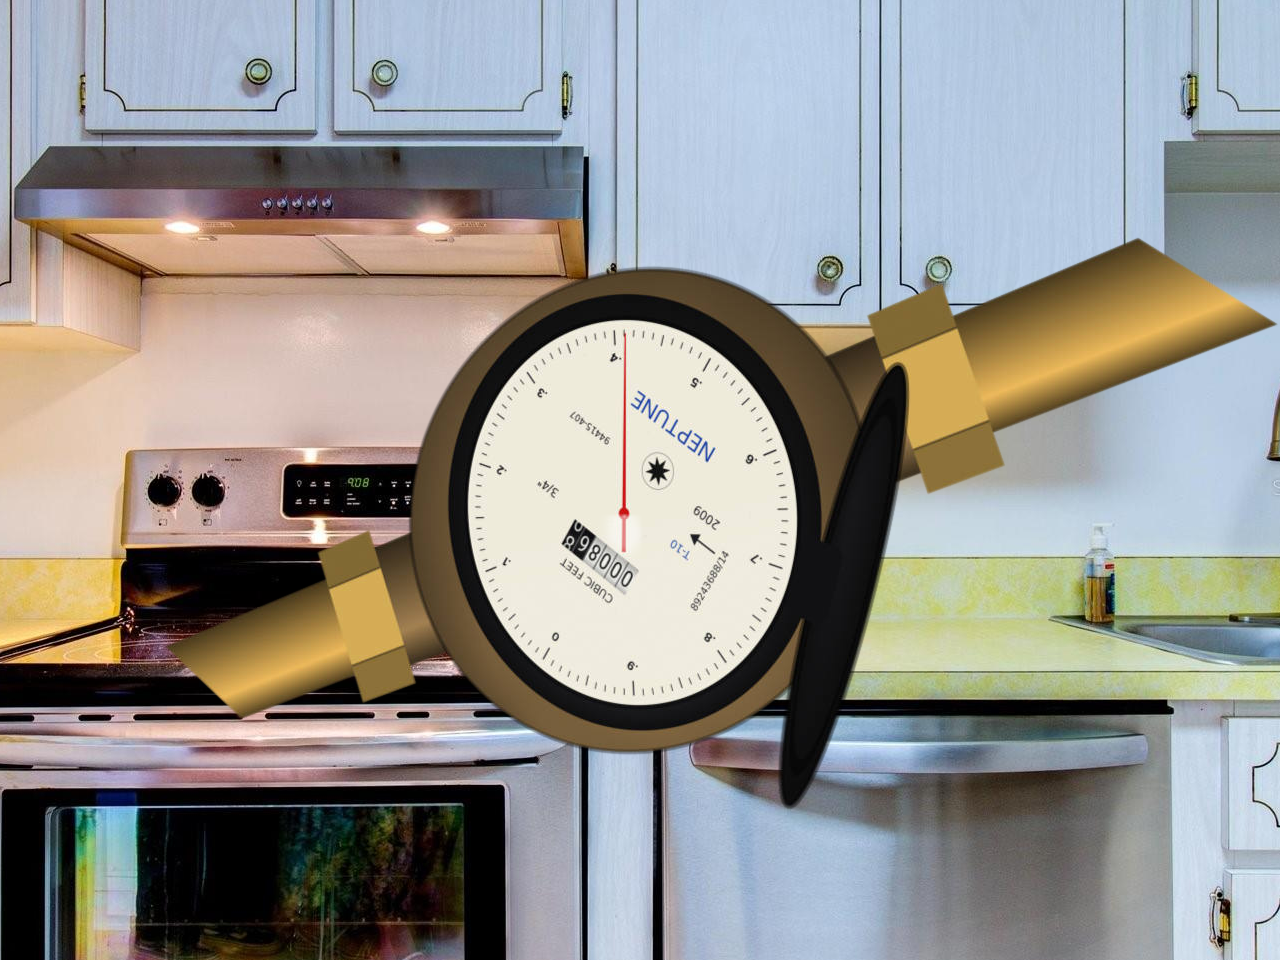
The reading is 868.41 ft³
